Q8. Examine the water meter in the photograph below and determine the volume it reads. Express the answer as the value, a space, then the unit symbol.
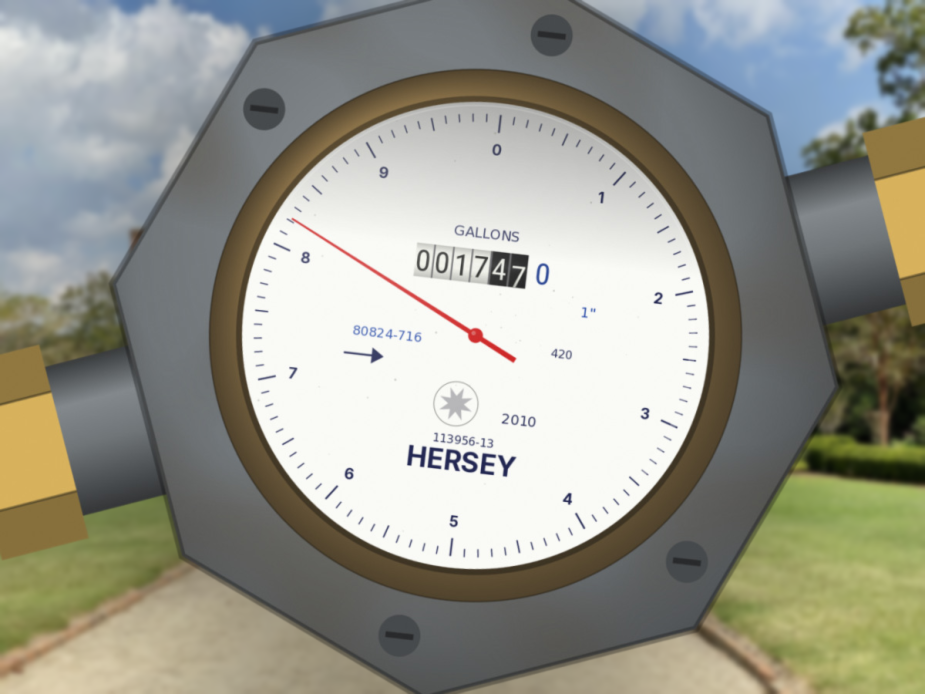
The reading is 17468.2 gal
